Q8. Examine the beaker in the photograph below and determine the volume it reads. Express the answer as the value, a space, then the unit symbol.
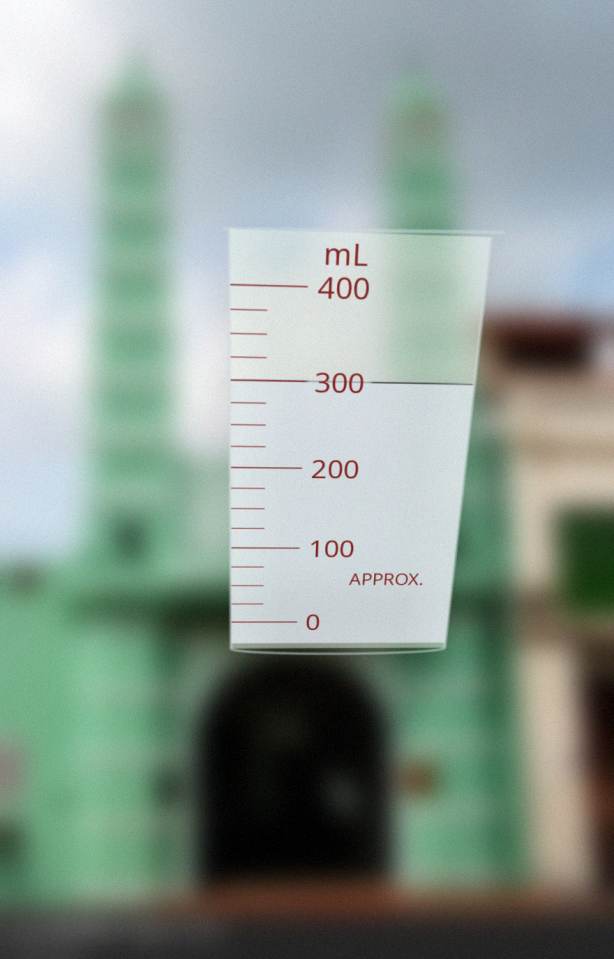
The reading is 300 mL
